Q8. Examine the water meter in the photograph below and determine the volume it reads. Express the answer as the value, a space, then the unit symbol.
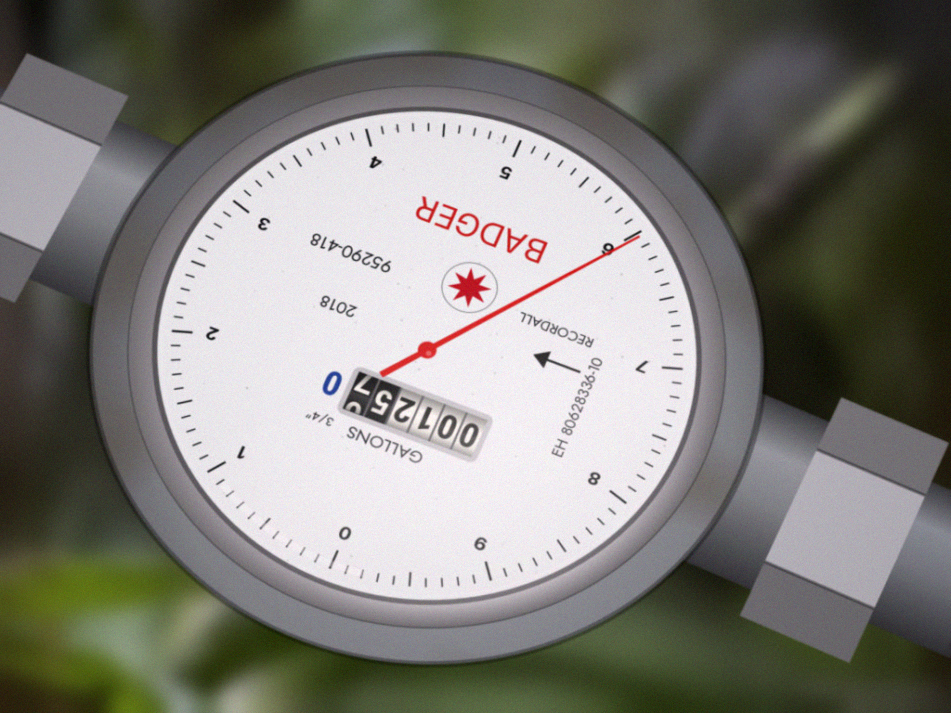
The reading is 12566.0 gal
